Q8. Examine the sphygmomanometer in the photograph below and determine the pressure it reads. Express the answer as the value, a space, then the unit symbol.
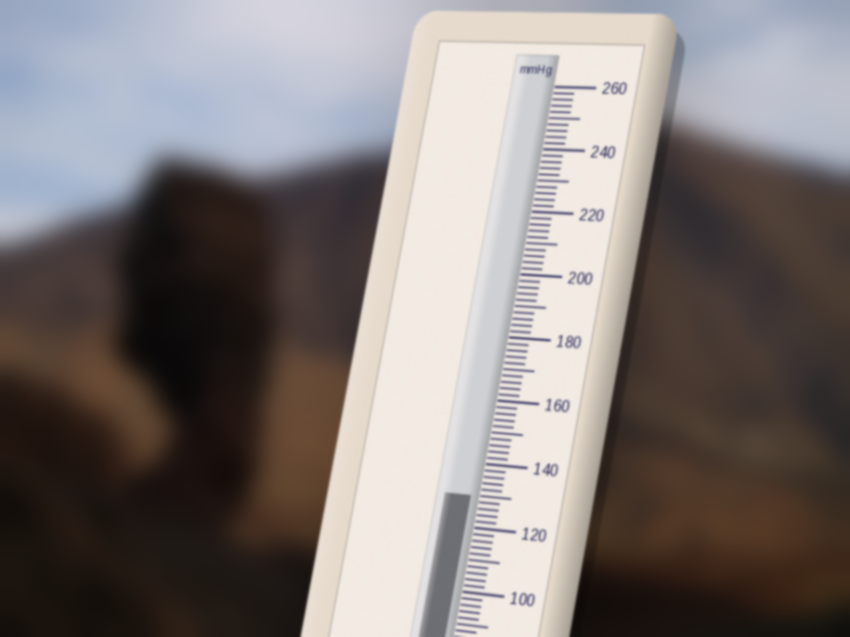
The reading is 130 mmHg
